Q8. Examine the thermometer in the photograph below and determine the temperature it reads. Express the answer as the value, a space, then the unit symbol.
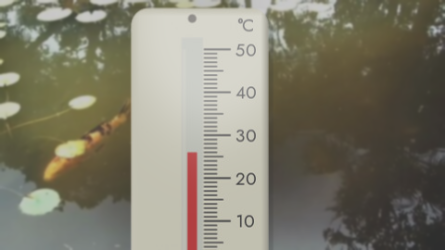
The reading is 26 °C
